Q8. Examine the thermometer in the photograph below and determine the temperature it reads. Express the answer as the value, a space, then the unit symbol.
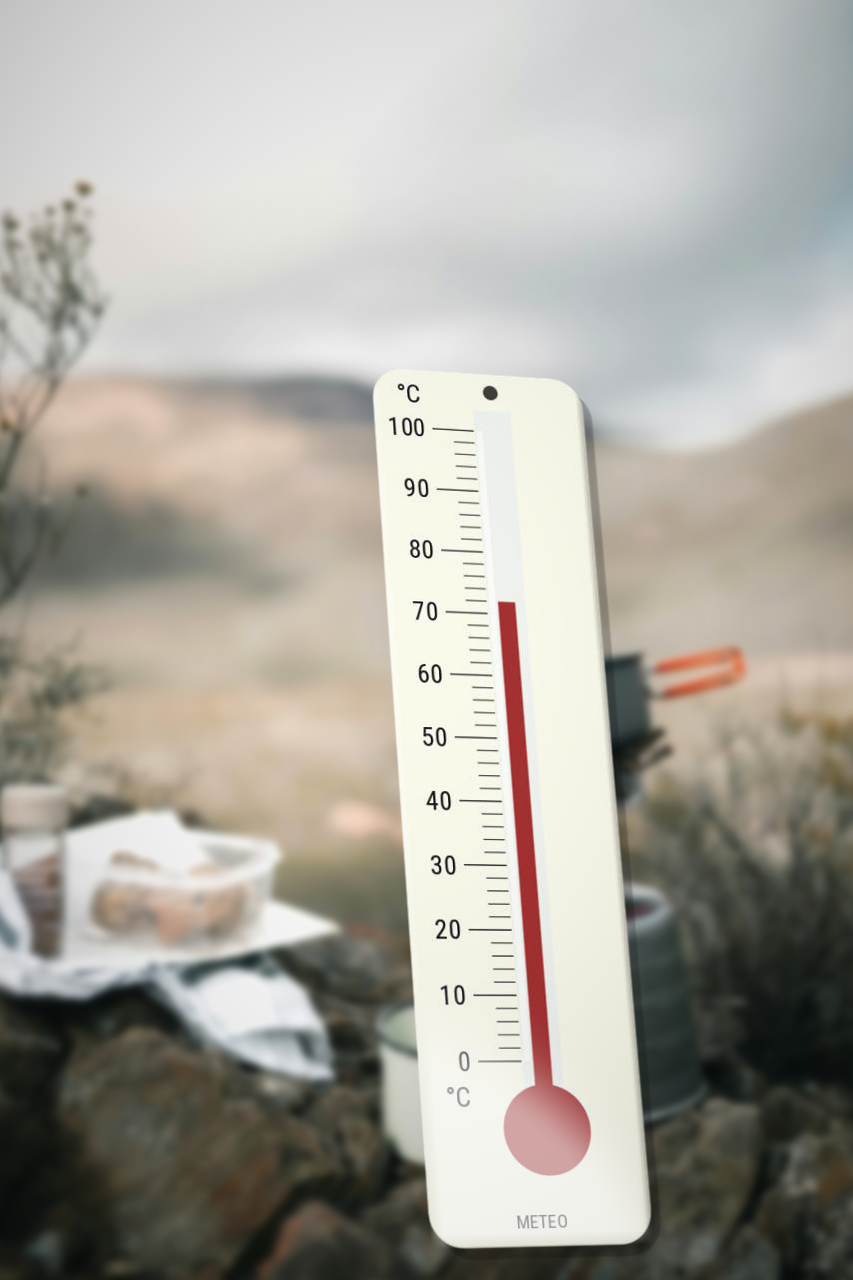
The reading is 72 °C
